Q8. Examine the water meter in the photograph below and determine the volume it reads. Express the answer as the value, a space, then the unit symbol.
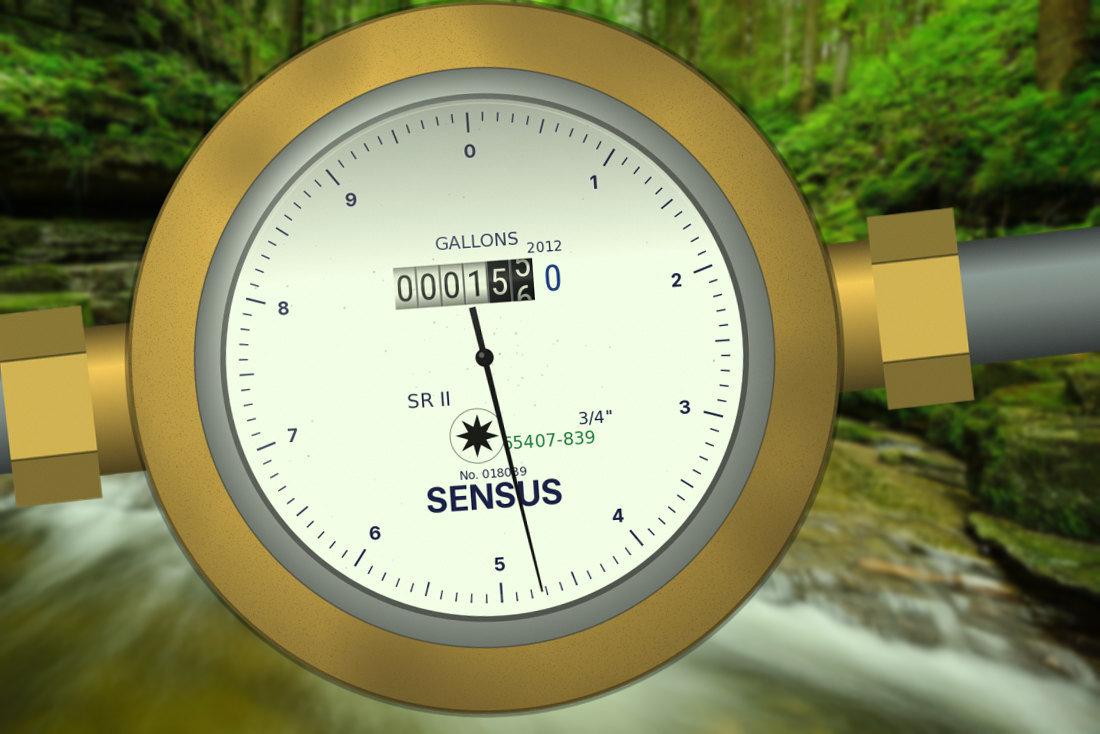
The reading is 1554.7 gal
